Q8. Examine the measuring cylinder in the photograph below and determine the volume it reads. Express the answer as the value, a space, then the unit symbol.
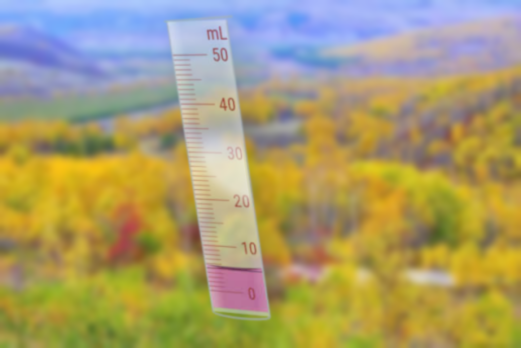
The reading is 5 mL
